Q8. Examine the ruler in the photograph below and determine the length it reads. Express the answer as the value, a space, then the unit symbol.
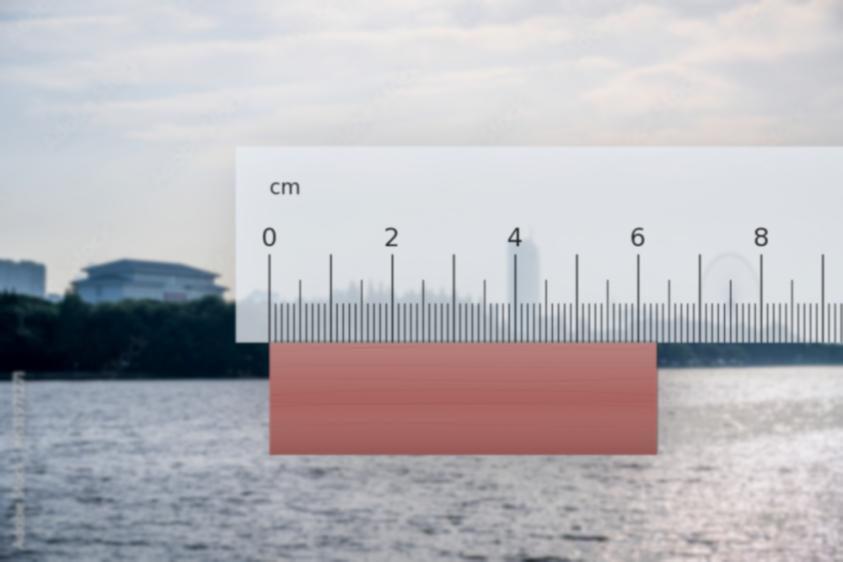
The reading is 6.3 cm
